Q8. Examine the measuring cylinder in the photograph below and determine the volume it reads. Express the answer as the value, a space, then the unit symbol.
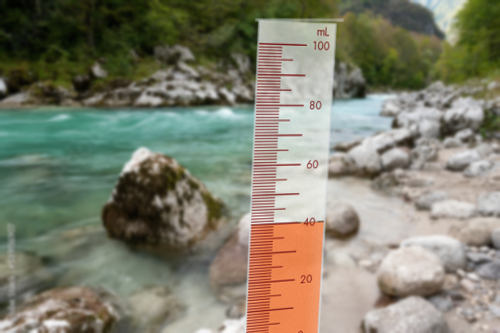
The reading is 40 mL
